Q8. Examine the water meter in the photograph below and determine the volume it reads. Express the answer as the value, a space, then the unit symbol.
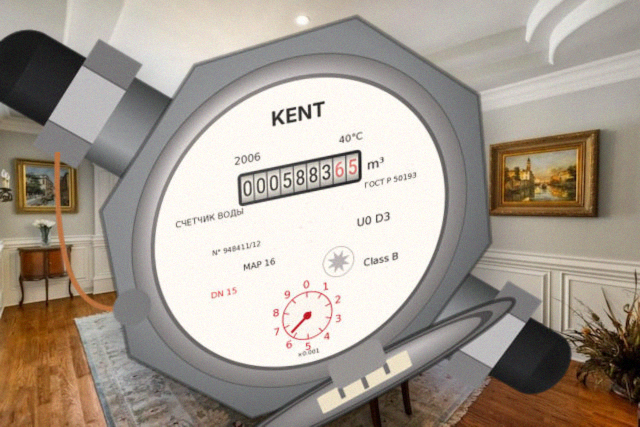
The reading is 5883.656 m³
